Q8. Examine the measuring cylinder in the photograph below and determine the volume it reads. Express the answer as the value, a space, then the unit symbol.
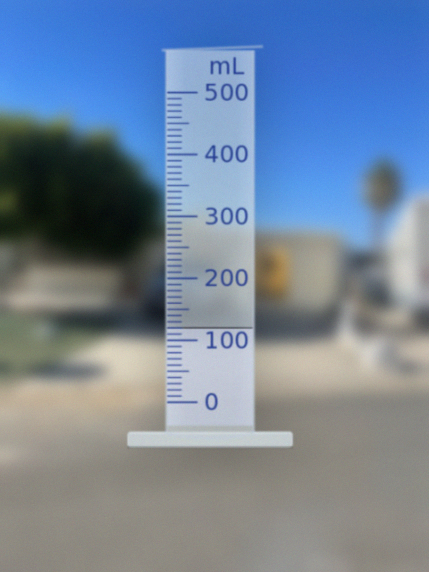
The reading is 120 mL
